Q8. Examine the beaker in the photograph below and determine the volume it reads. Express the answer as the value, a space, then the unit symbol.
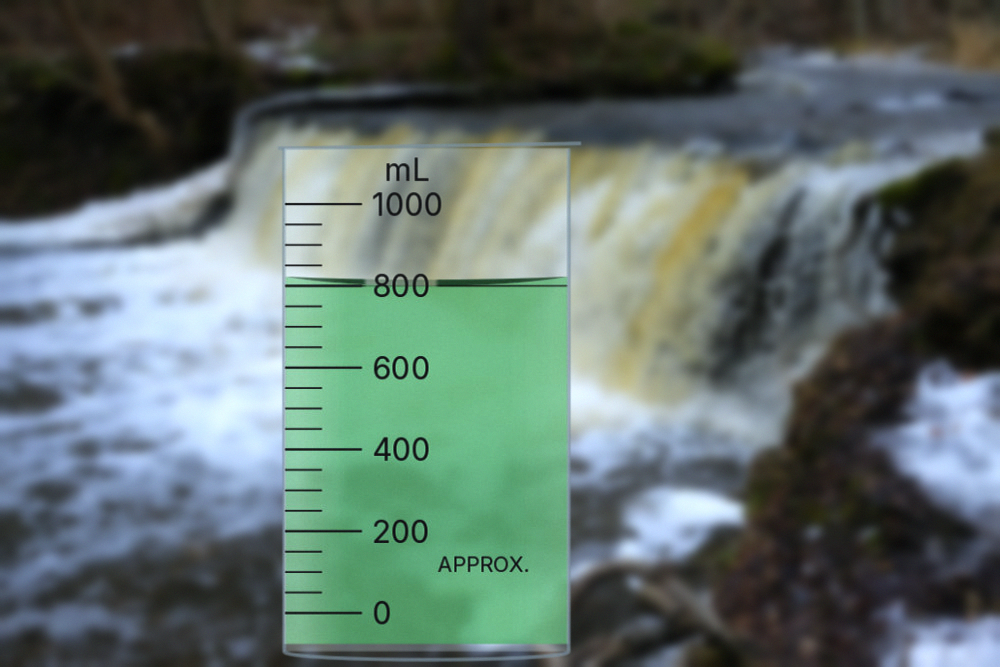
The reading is 800 mL
